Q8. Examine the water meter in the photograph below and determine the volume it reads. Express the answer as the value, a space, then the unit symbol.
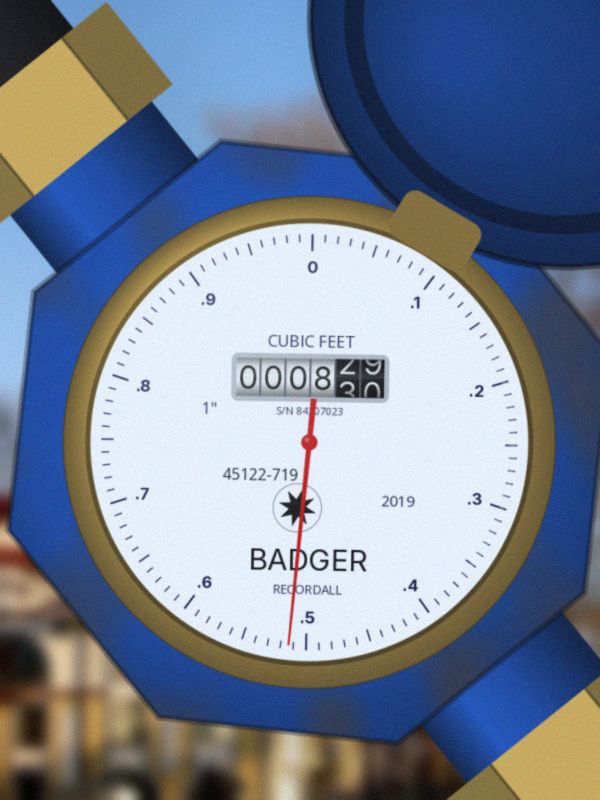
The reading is 829.51 ft³
